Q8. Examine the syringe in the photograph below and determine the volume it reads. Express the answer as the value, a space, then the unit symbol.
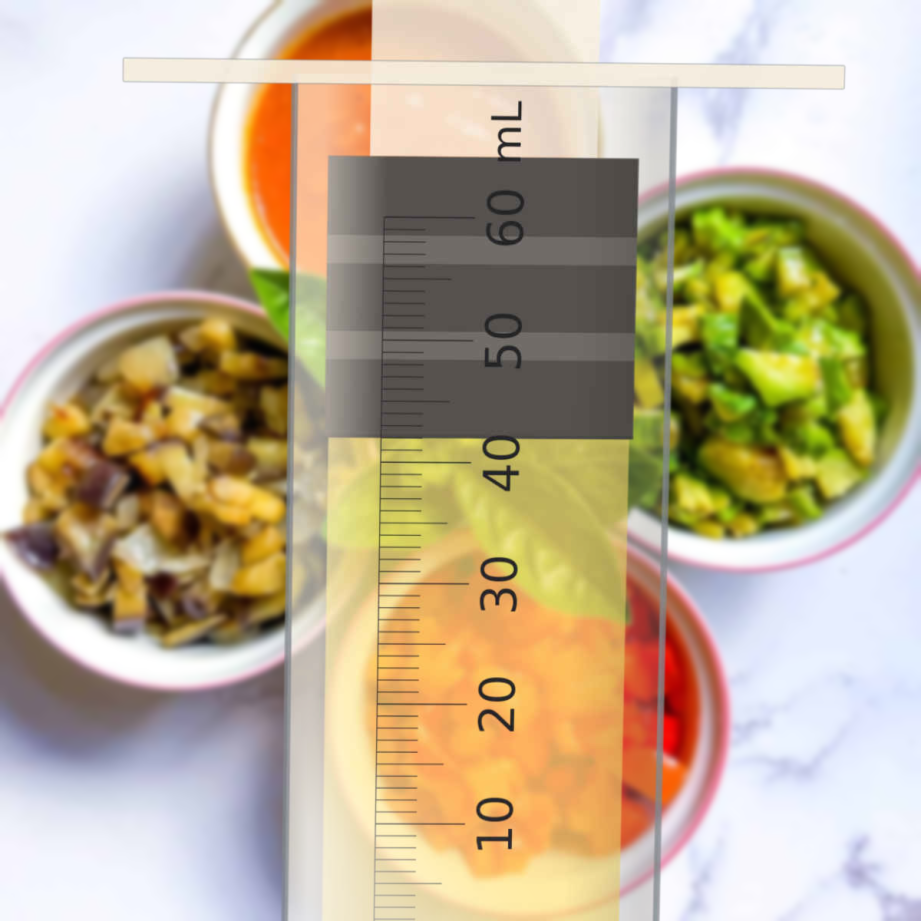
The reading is 42 mL
